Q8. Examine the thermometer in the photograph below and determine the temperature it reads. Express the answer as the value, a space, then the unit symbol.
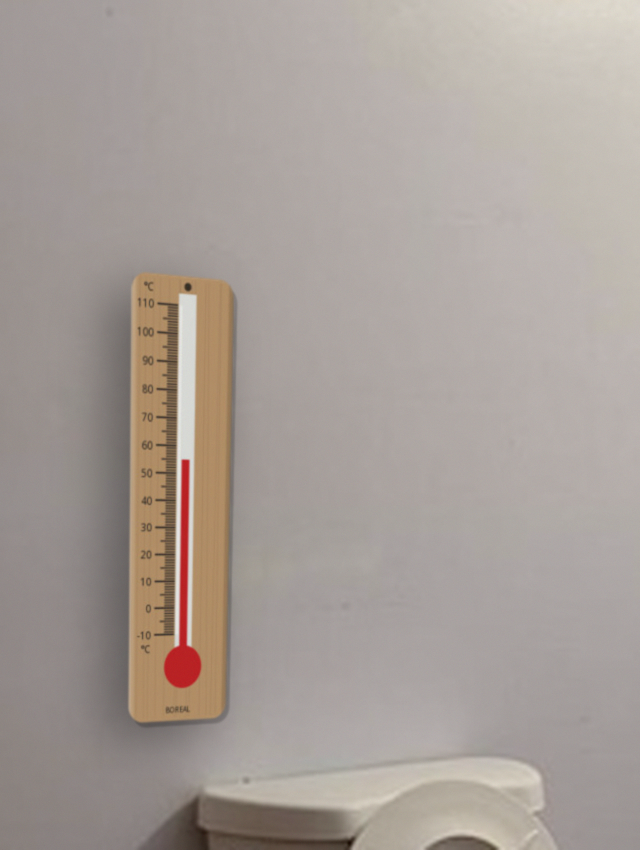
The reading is 55 °C
